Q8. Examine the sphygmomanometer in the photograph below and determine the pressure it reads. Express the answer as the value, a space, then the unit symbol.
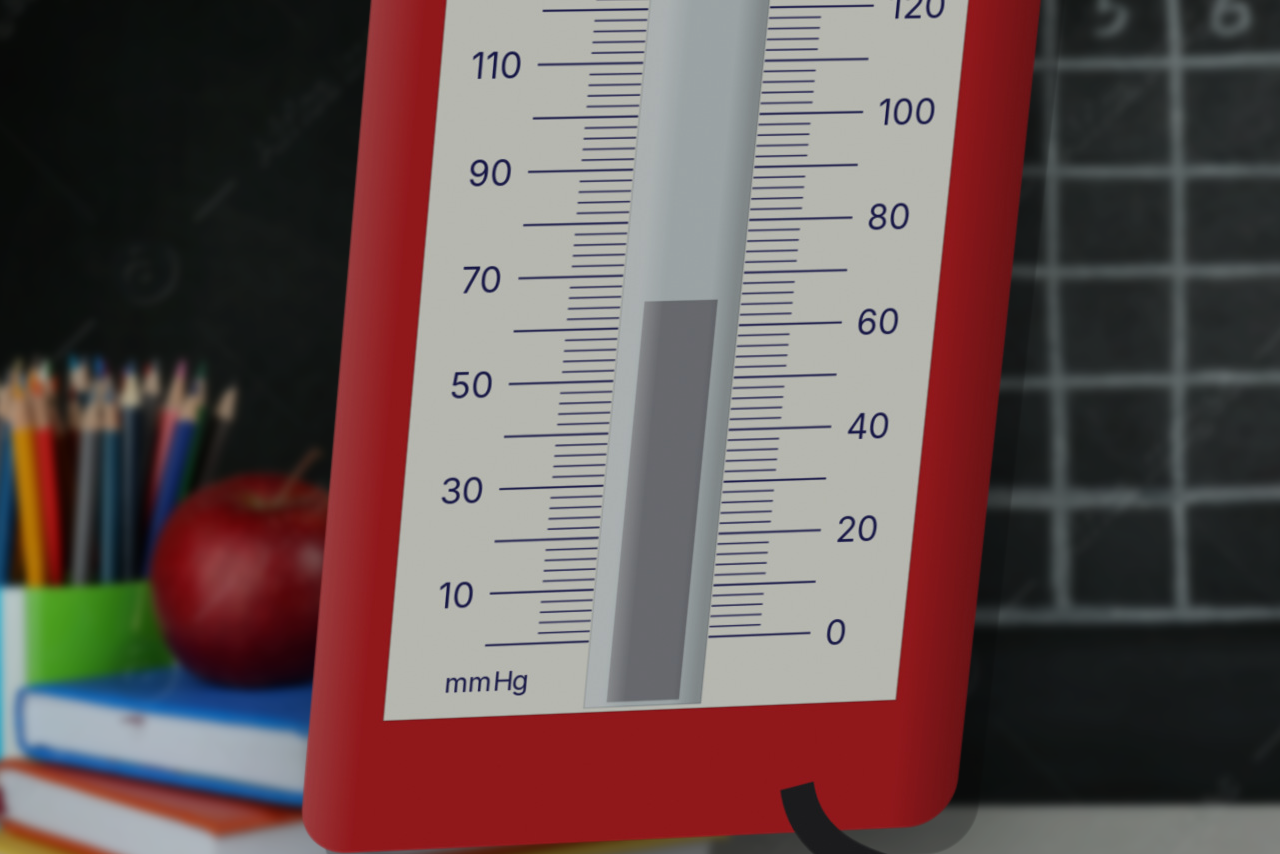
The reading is 65 mmHg
